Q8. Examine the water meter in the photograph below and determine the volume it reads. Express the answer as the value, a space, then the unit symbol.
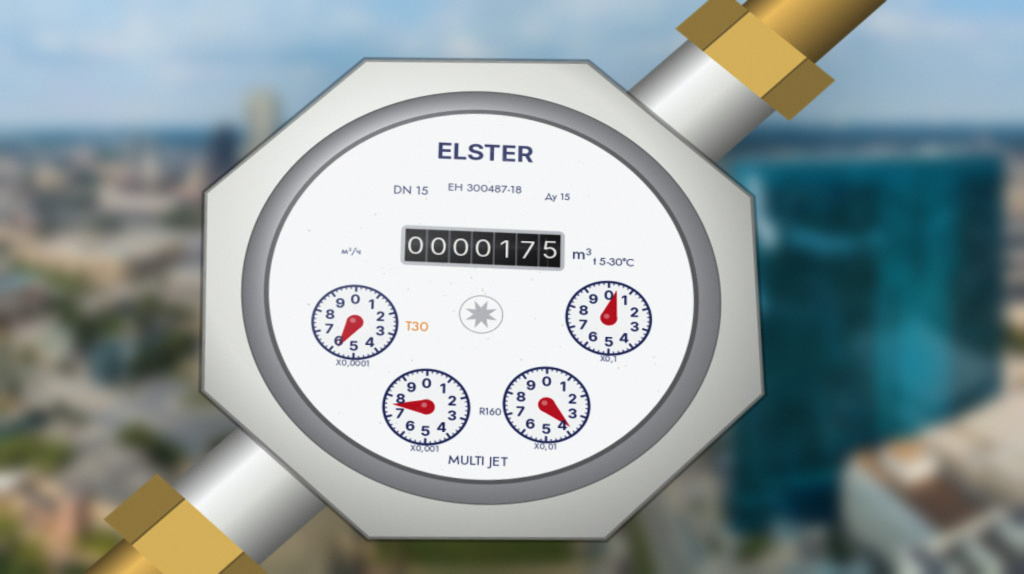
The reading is 175.0375 m³
